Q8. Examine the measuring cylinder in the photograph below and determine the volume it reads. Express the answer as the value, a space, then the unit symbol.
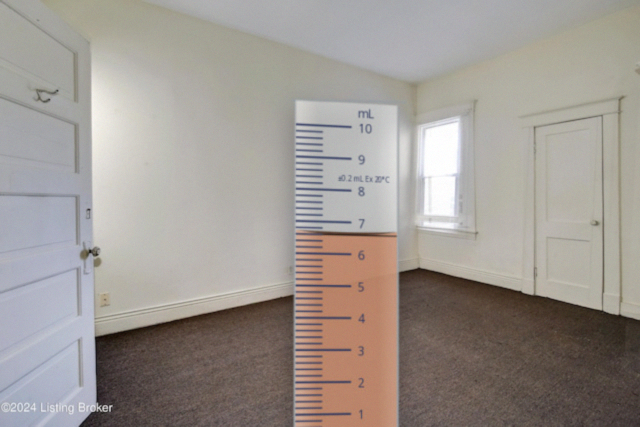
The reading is 6.6 mL
